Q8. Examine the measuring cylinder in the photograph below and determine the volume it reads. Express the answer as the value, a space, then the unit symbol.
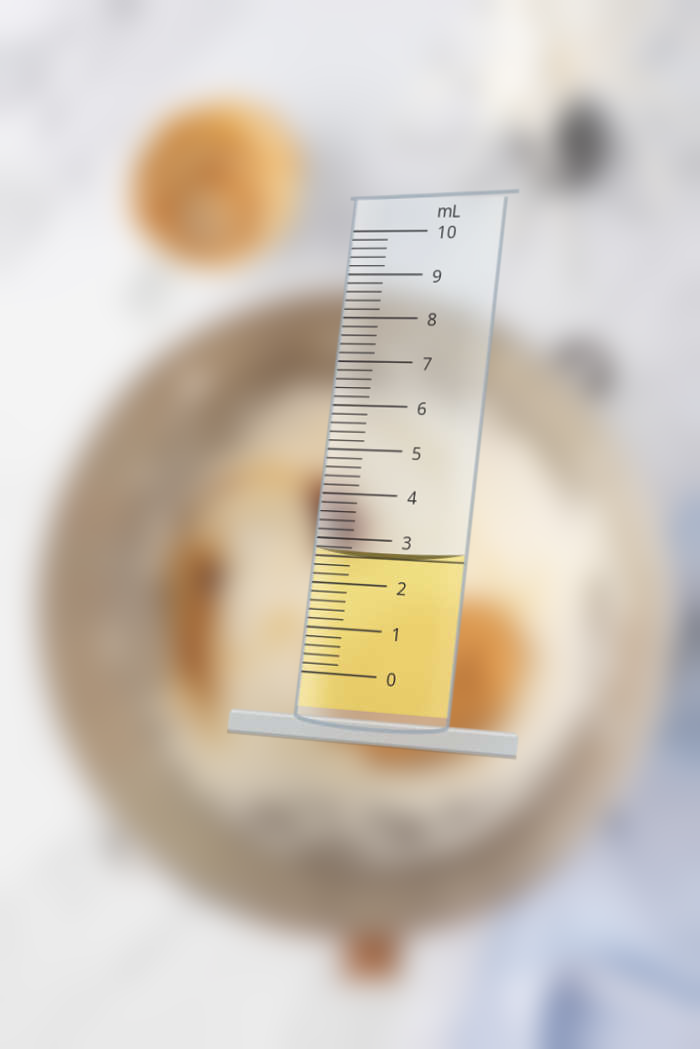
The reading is 2.6 mL
